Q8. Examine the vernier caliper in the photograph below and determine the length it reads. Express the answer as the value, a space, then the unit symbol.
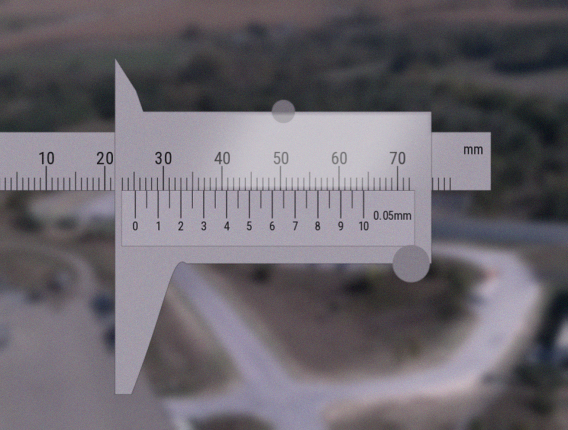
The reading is 25.2 mm
